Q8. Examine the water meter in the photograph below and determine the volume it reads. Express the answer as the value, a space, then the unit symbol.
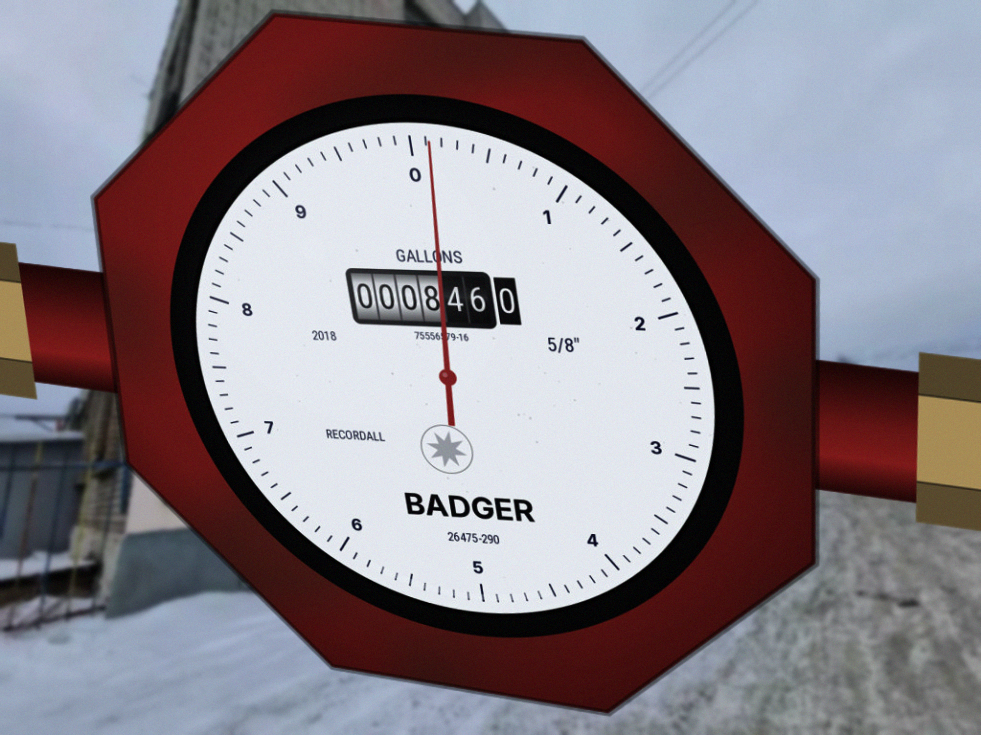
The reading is 8460.1 gal
